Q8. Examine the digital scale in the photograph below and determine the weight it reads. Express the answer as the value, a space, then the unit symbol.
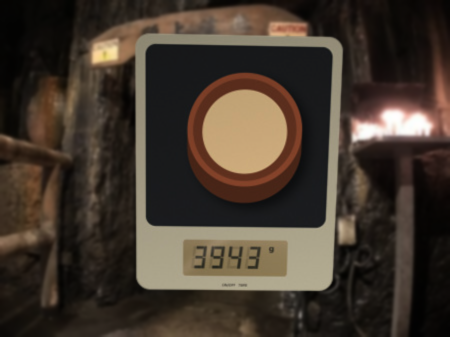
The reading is 3943 g
